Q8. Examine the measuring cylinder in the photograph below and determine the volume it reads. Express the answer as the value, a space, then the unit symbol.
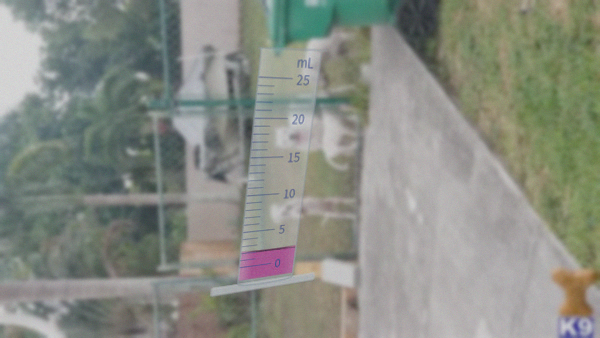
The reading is 2 mL
